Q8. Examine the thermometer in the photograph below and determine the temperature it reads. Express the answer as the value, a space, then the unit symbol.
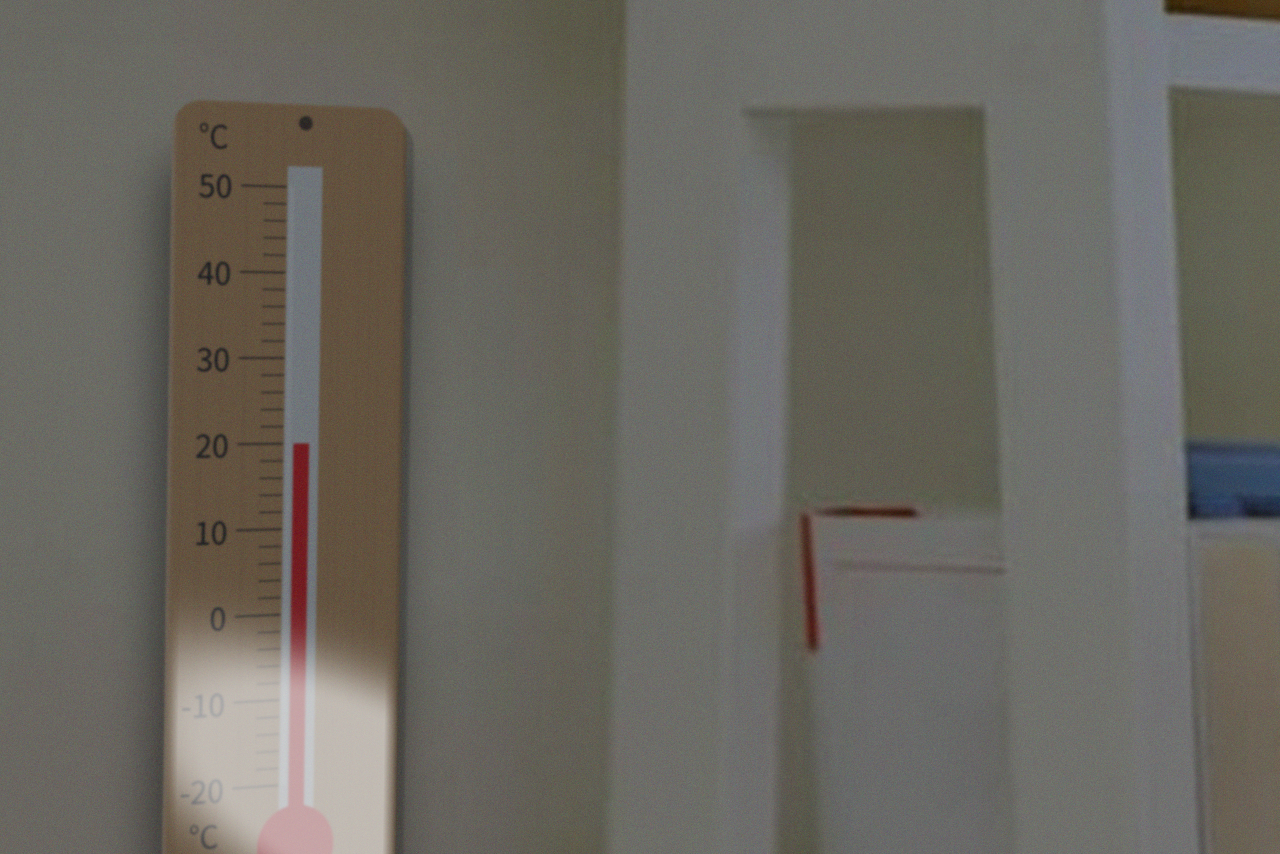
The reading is 20 °C
